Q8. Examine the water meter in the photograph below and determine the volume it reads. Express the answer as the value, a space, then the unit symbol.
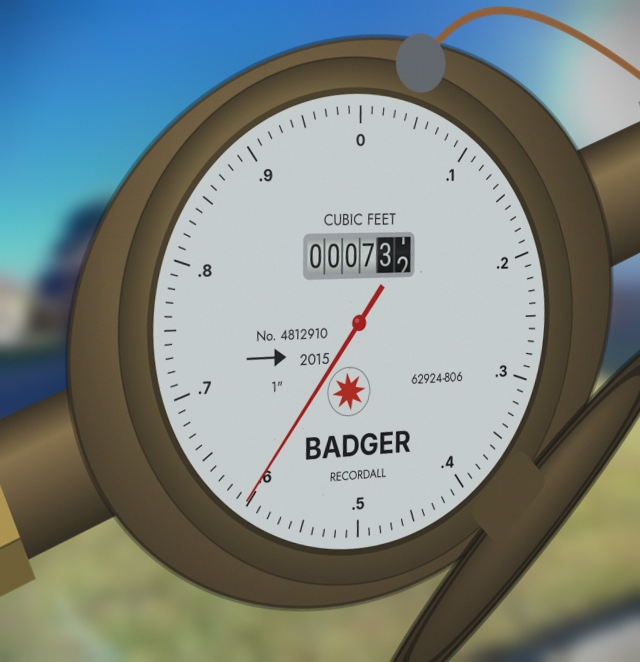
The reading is 731.60 ft³
